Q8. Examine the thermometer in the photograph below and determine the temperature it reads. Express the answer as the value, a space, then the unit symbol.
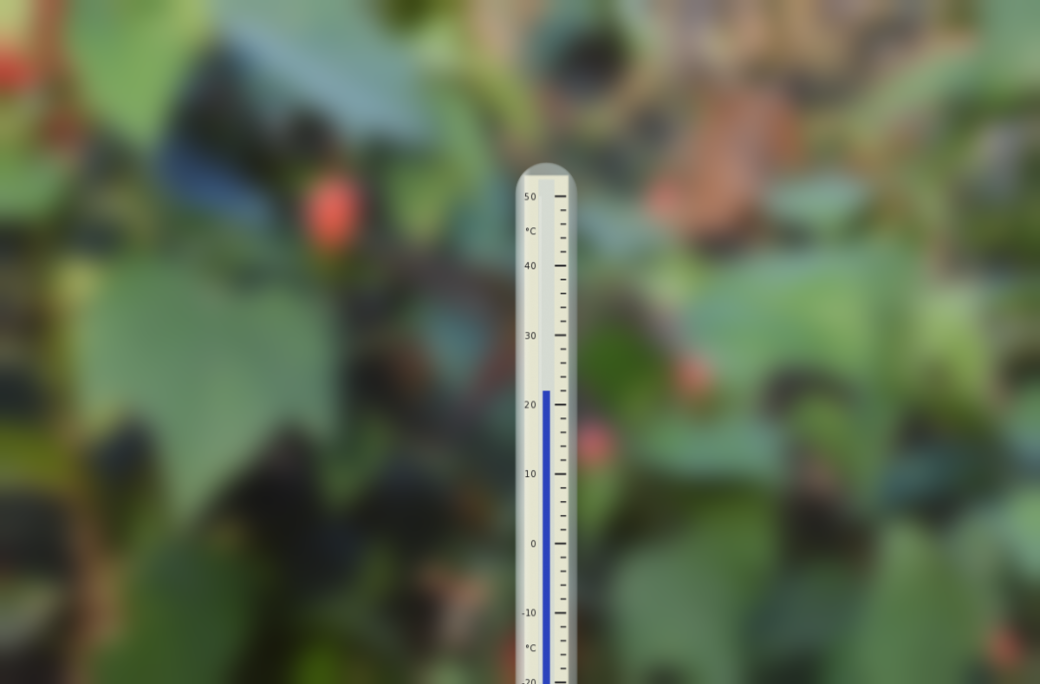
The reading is 22 °C
